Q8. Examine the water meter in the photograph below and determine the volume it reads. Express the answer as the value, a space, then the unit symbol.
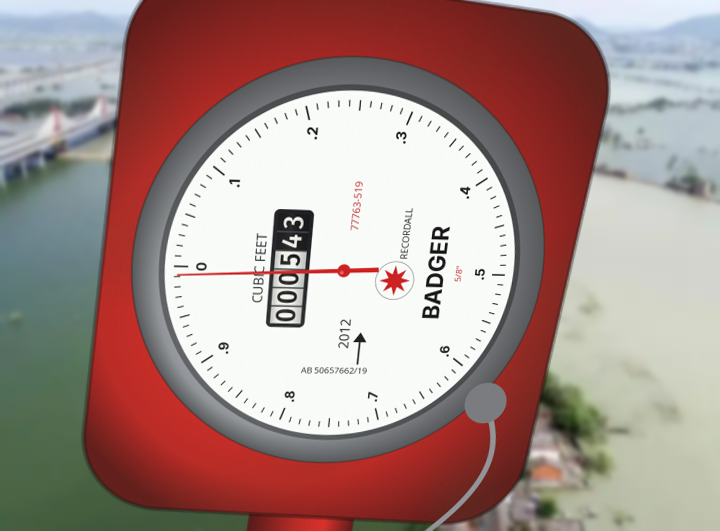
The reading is 542.99 ft³
